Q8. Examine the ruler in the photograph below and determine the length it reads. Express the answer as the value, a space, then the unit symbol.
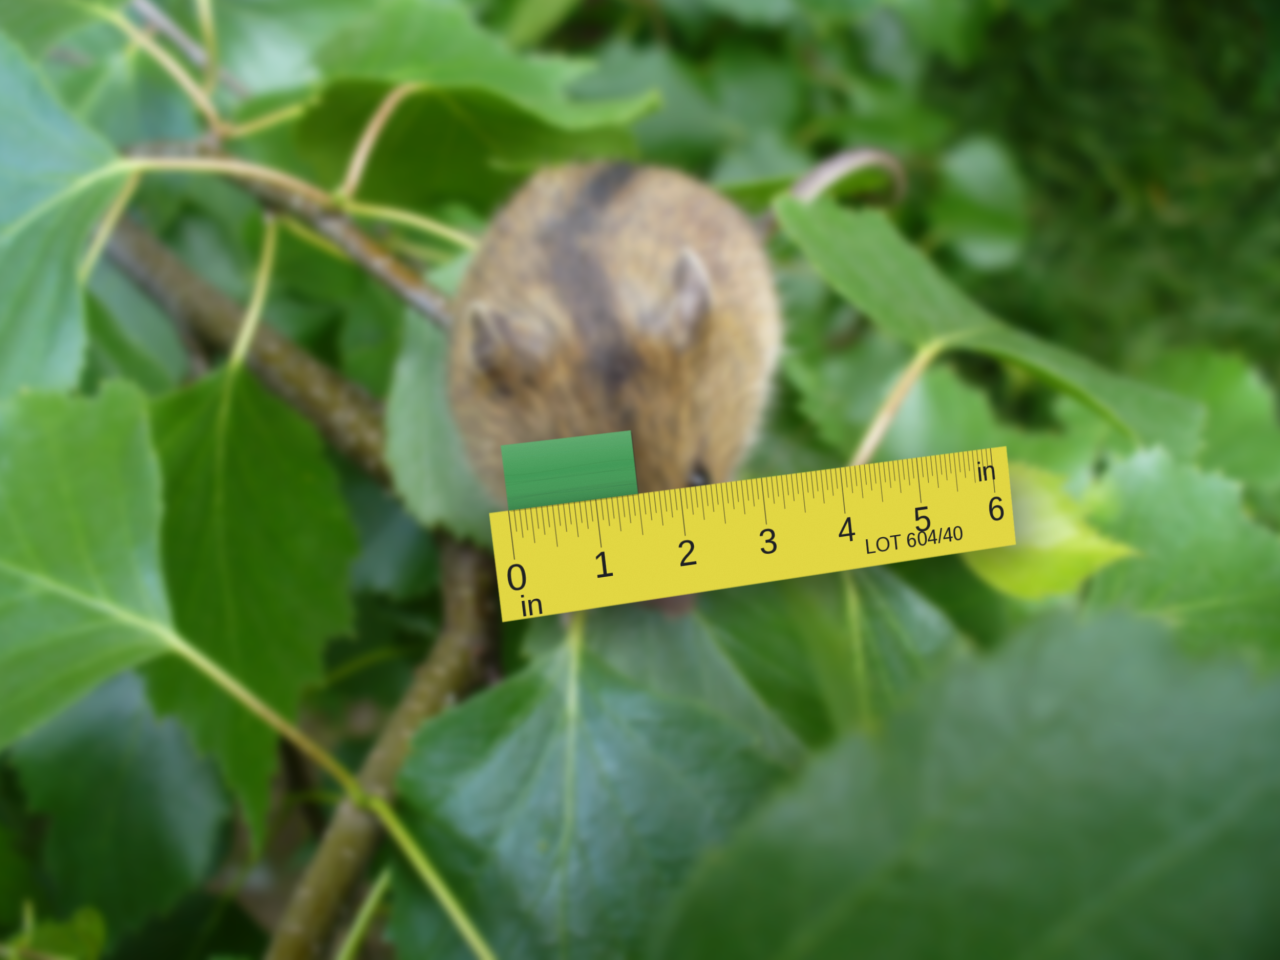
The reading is 1.5 in
